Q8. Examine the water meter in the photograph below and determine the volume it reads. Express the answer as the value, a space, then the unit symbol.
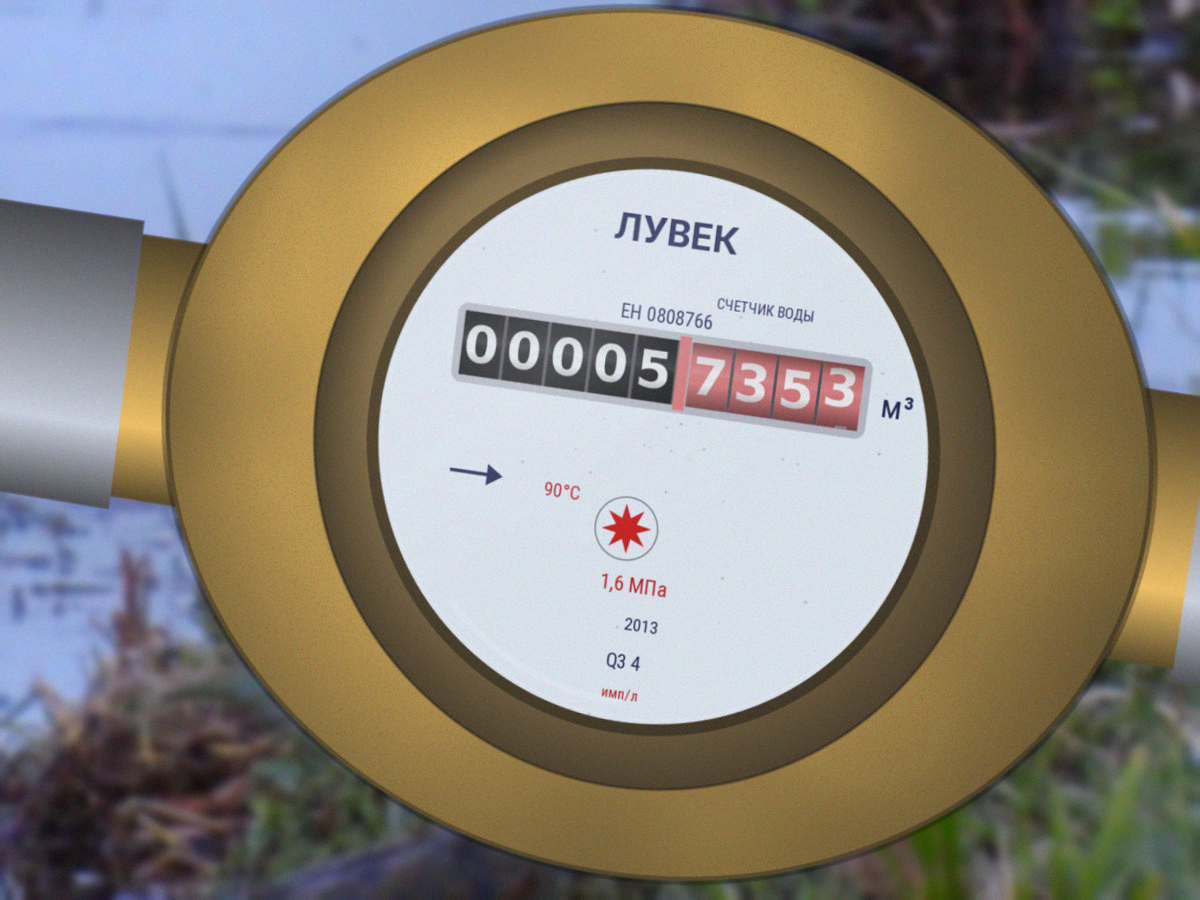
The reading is 5.7353 m³
